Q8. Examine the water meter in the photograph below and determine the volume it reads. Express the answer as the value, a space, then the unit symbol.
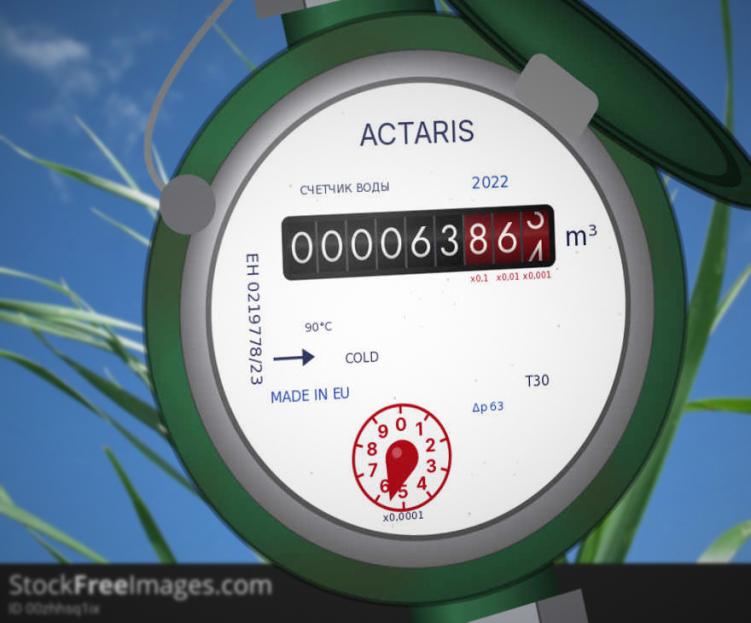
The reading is 63.8635 m³
